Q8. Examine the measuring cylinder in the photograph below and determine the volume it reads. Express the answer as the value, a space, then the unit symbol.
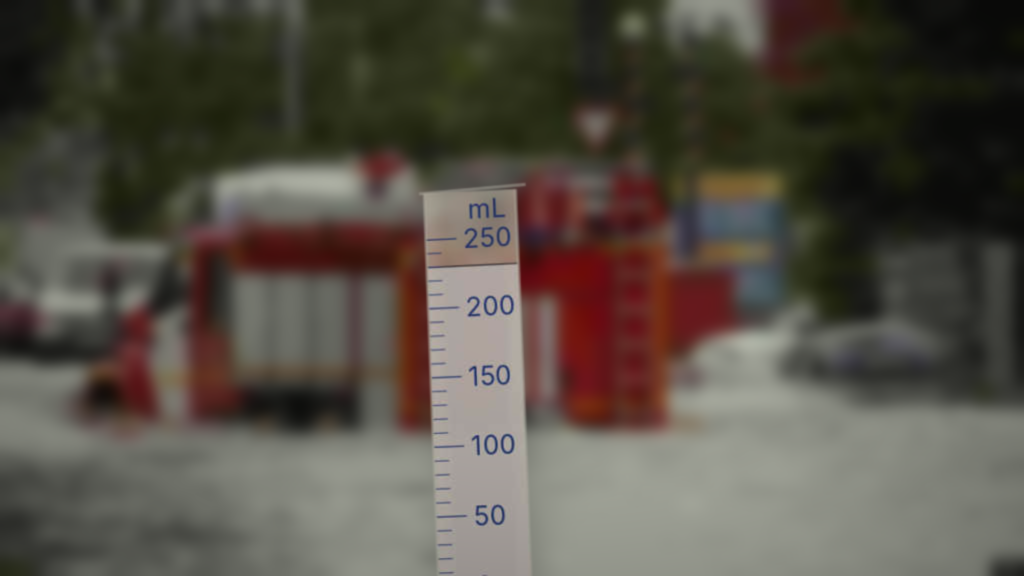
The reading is 230 mL
